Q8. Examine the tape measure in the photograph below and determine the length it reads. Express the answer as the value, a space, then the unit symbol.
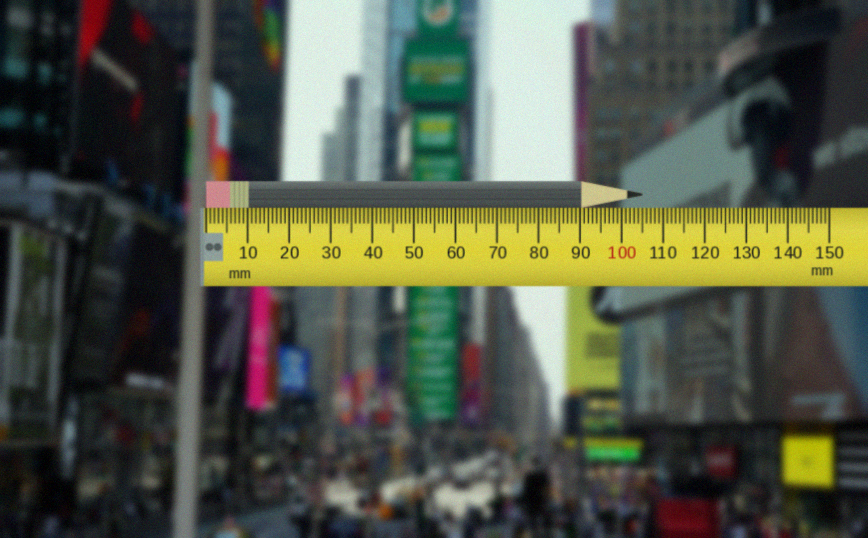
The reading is 105 mm
